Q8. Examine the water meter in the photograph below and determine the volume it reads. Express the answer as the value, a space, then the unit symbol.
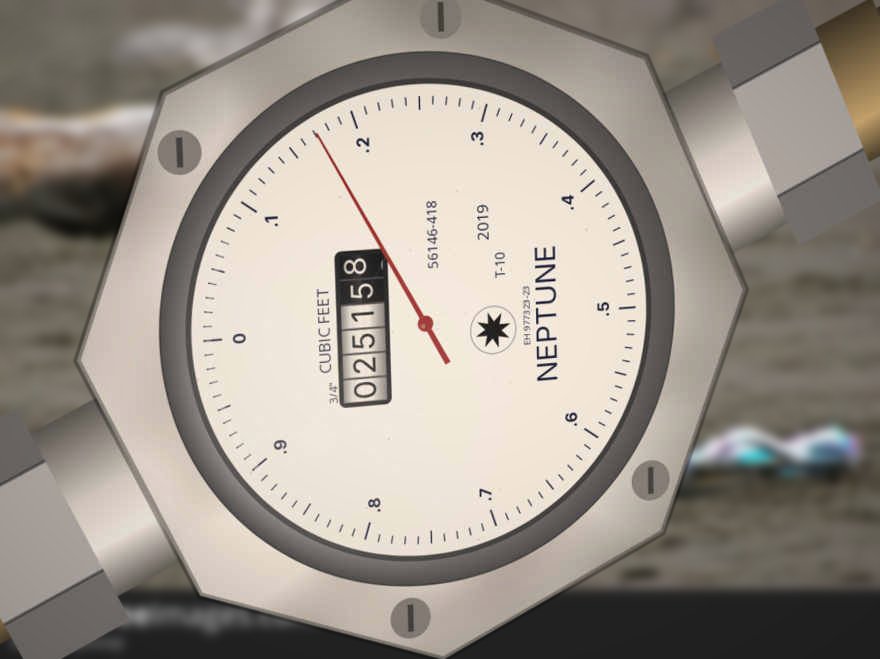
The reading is 25158.17 ft³
